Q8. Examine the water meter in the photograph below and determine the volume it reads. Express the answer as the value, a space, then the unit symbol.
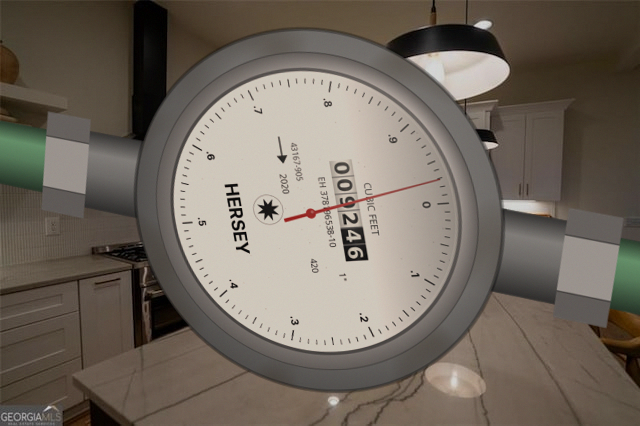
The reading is 9245.97 ft³
